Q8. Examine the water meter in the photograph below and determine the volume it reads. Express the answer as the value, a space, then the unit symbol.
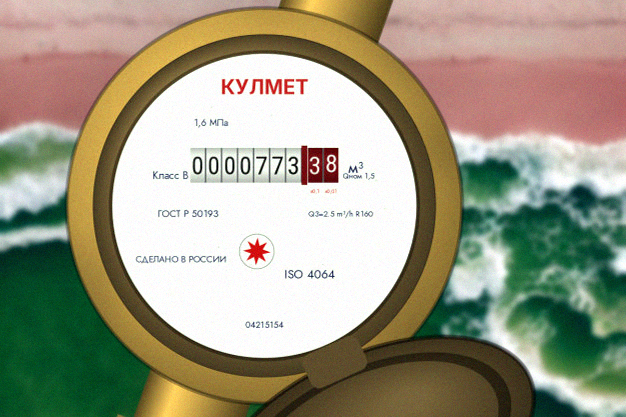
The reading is 773.38 m³
